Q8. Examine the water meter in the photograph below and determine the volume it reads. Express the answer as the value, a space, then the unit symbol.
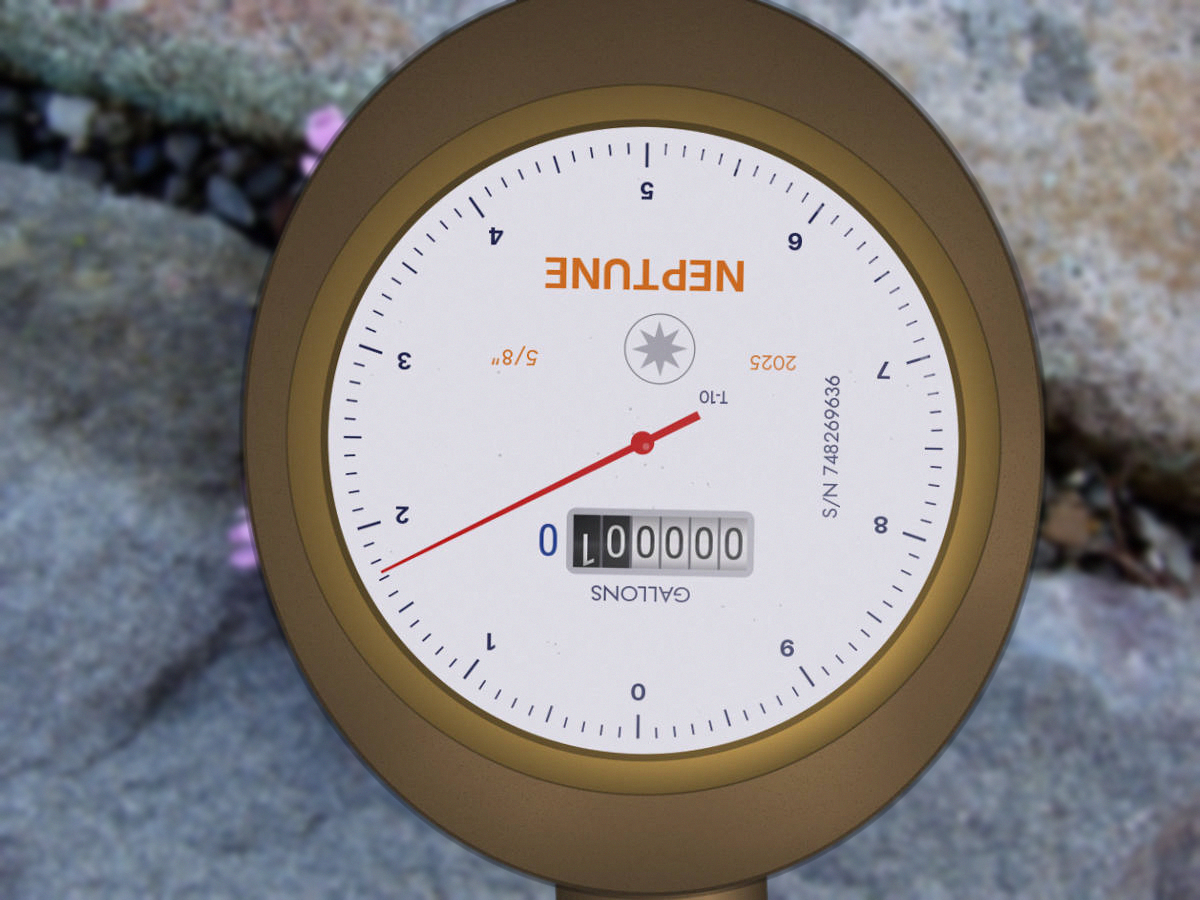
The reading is 11.7 gal
